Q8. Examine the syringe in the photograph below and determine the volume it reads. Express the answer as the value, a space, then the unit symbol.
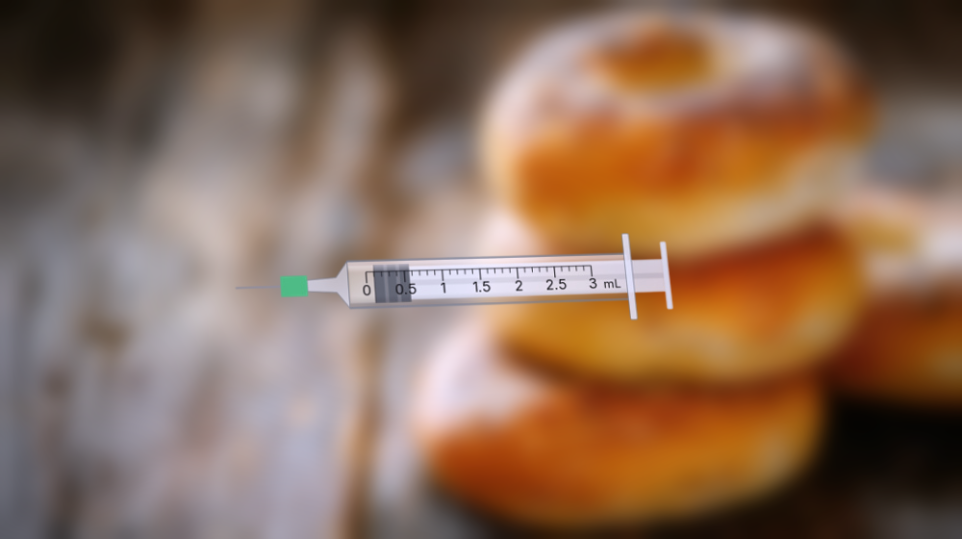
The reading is 0.1 mL
